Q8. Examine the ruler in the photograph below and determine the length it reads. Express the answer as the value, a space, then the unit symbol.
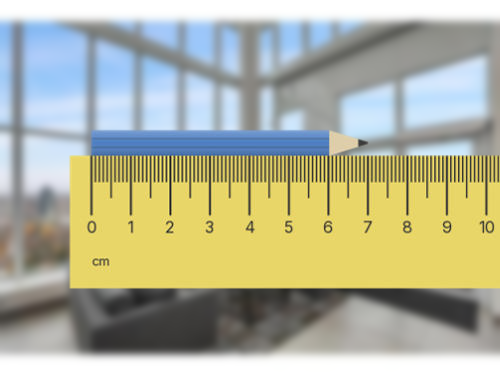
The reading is 7 cm
